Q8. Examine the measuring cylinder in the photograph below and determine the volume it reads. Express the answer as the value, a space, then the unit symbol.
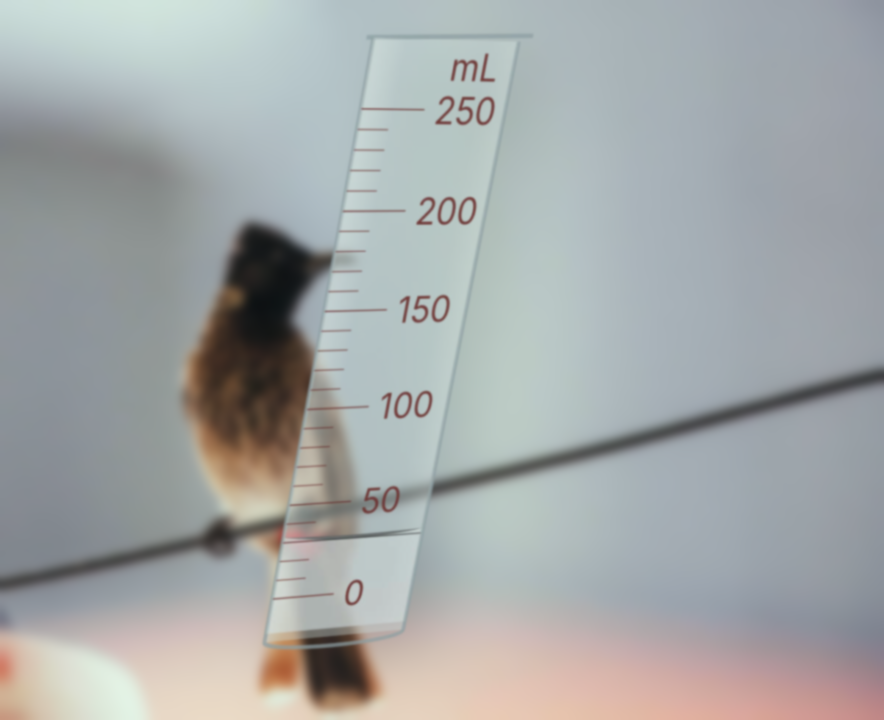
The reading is 30 mL
